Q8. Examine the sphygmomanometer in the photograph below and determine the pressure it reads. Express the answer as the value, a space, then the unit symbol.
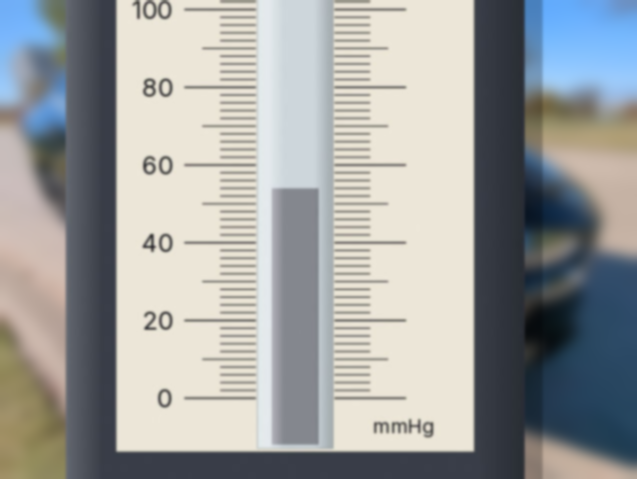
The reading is 54 mmHg
